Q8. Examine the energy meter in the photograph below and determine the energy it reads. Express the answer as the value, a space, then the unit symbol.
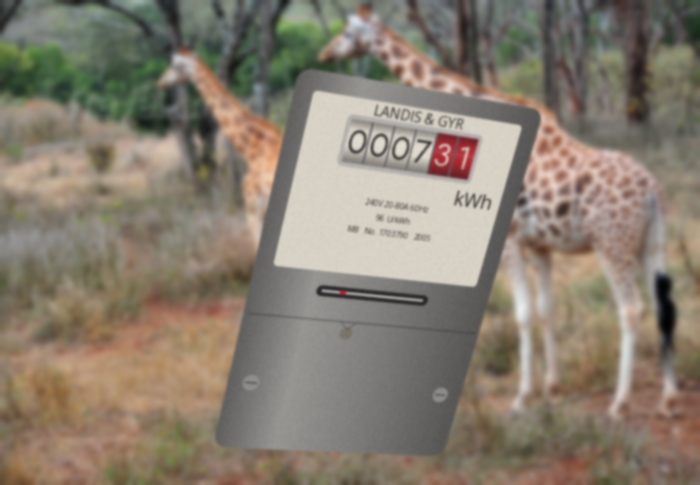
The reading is 7.31 kWh
